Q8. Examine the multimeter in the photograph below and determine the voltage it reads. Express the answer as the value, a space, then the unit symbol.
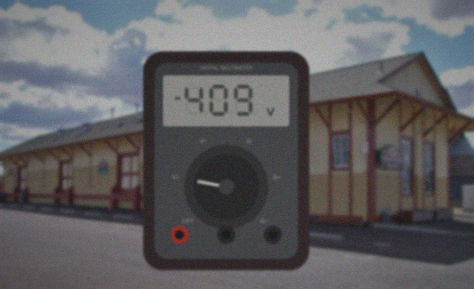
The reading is -409 V
